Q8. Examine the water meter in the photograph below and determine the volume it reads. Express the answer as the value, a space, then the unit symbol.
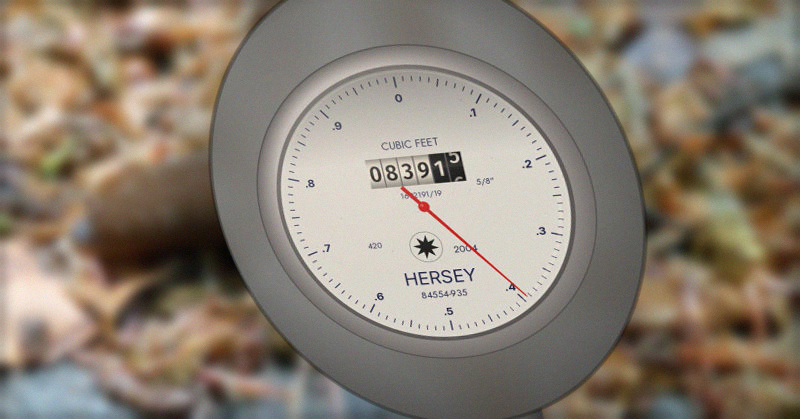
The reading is 83915.39 ft³
